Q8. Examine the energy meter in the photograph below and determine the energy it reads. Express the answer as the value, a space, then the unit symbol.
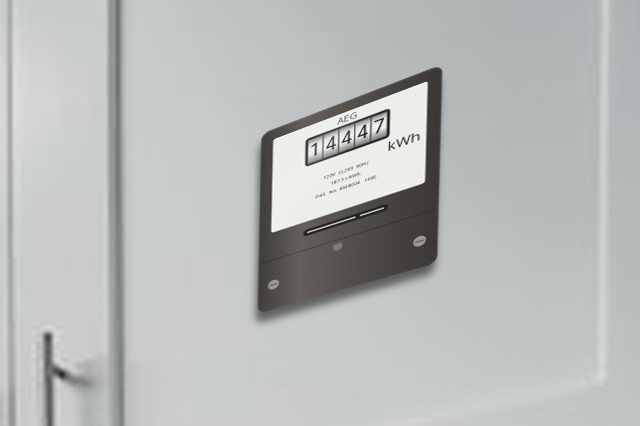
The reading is 14447 kWh
